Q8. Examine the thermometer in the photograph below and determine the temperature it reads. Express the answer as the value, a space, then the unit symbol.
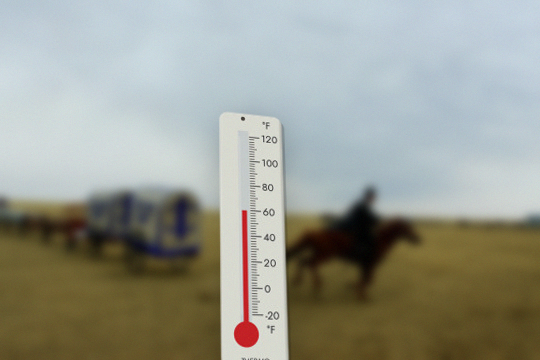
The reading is 60 °F
